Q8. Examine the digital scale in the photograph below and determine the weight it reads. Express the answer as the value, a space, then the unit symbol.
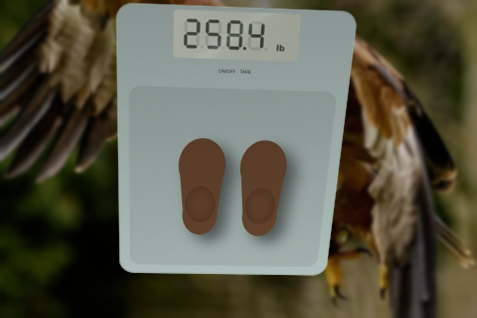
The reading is 258.4 lb
